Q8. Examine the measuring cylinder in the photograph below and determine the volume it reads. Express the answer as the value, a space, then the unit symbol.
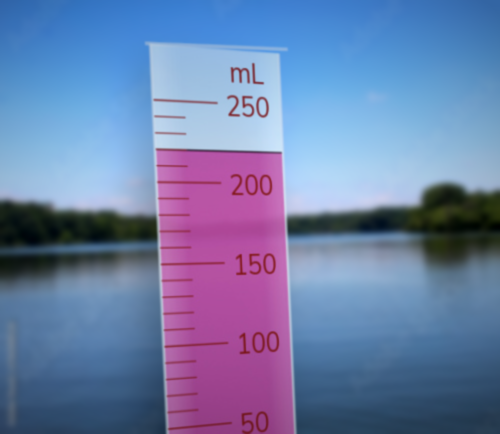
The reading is 220 mL
